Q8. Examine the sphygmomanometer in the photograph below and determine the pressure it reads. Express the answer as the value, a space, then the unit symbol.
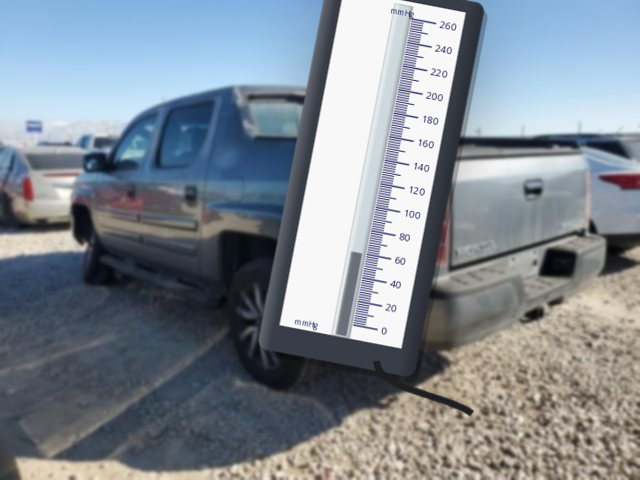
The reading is 60 mmHg
